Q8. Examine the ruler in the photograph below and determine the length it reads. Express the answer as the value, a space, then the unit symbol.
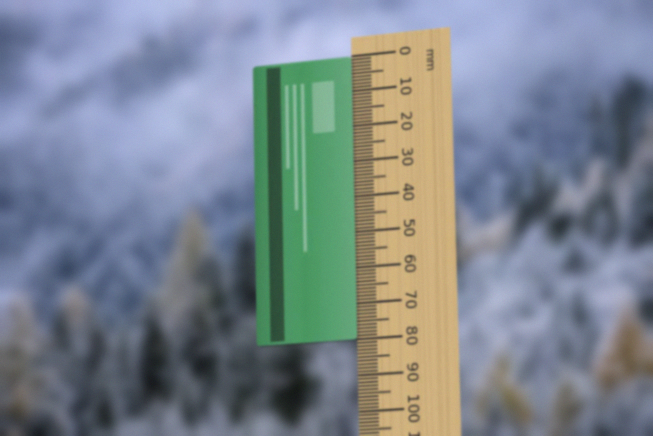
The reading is 80 mm
